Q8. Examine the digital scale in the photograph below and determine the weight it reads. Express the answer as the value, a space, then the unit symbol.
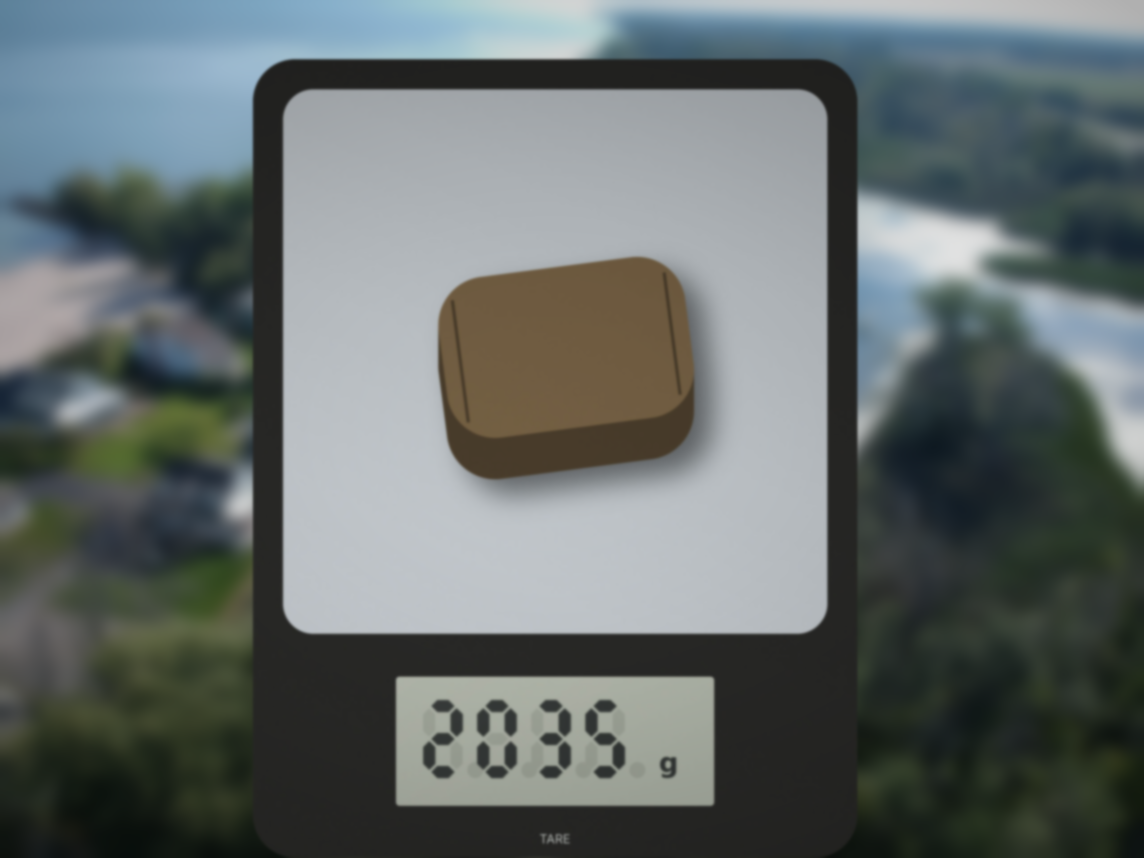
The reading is 2035 g
